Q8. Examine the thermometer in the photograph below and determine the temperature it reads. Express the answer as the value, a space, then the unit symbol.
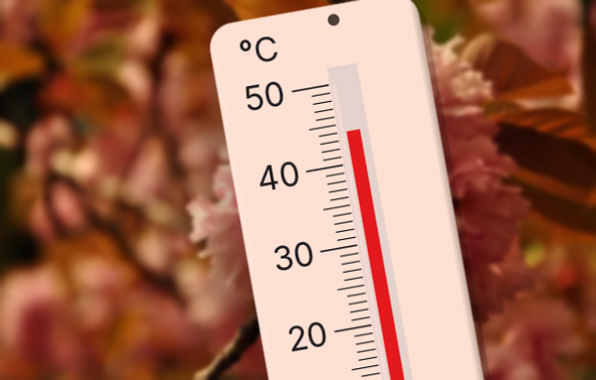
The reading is 44 °C
